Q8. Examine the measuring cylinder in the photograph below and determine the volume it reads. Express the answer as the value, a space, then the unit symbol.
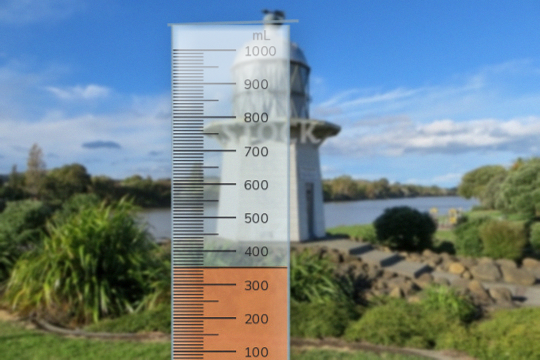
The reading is 350 mL
